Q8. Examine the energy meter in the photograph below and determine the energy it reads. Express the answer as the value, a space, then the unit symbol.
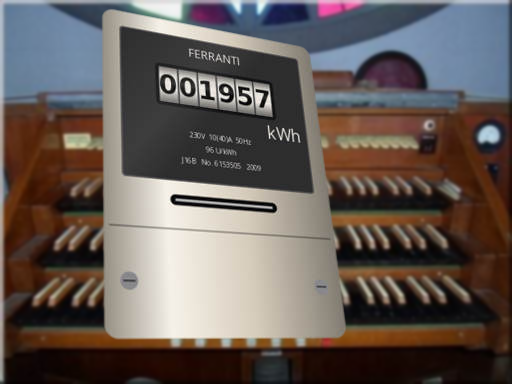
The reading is 1957 kWh
